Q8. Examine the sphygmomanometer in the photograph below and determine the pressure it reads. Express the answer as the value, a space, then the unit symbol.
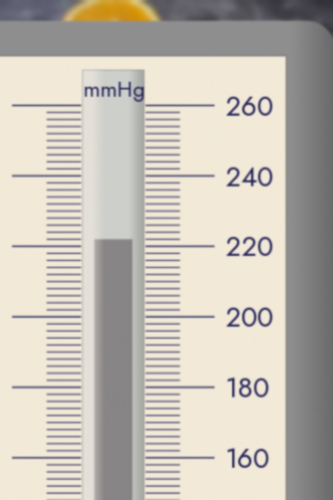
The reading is 222 mmHg
